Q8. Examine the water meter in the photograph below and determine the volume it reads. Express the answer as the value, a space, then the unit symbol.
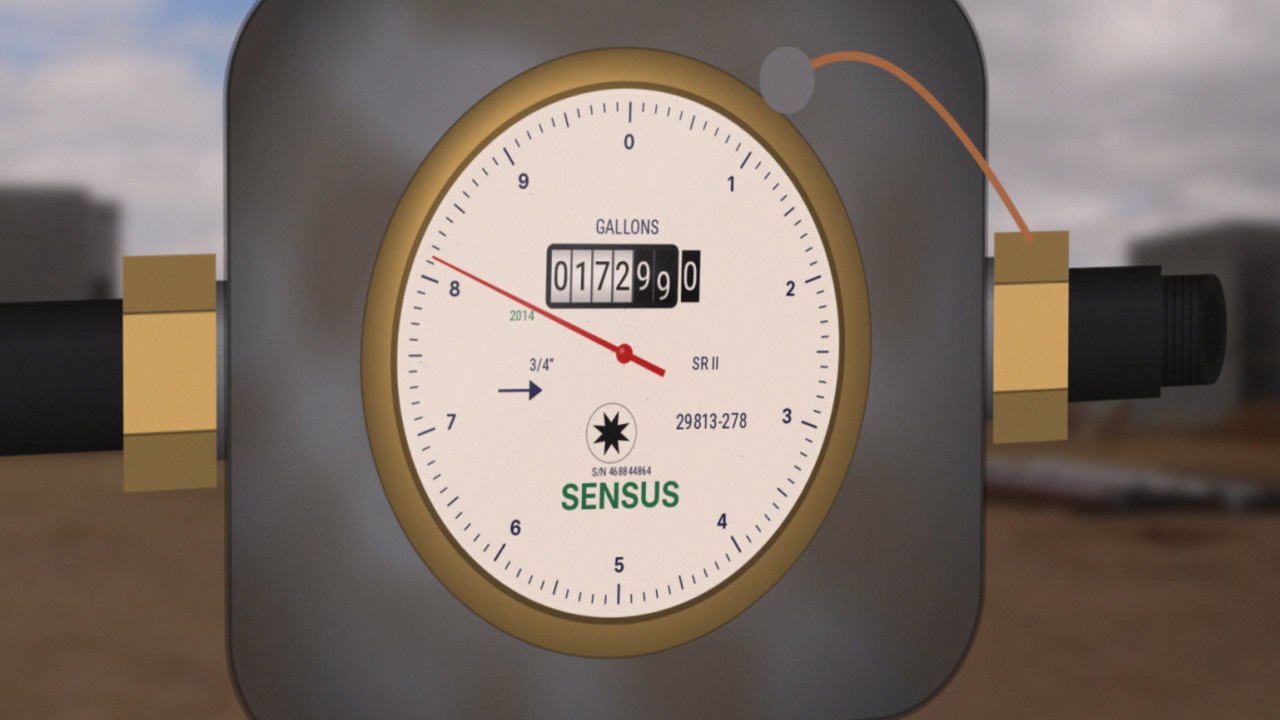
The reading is 172988.1 gal
